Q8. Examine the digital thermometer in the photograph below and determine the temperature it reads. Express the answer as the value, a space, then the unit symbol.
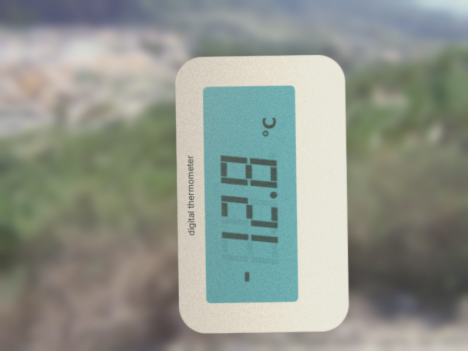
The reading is -12.8 °C
